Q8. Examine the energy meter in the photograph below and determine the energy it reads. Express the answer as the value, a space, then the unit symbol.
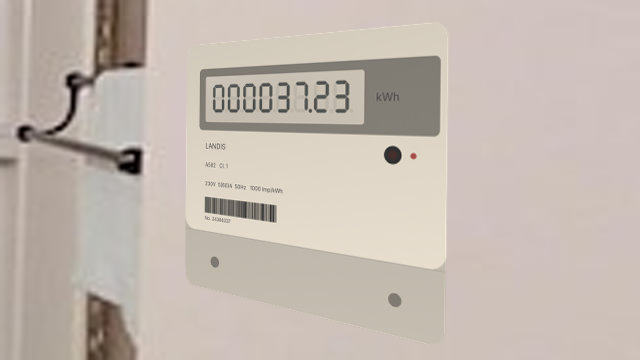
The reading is 37.23 kWh
